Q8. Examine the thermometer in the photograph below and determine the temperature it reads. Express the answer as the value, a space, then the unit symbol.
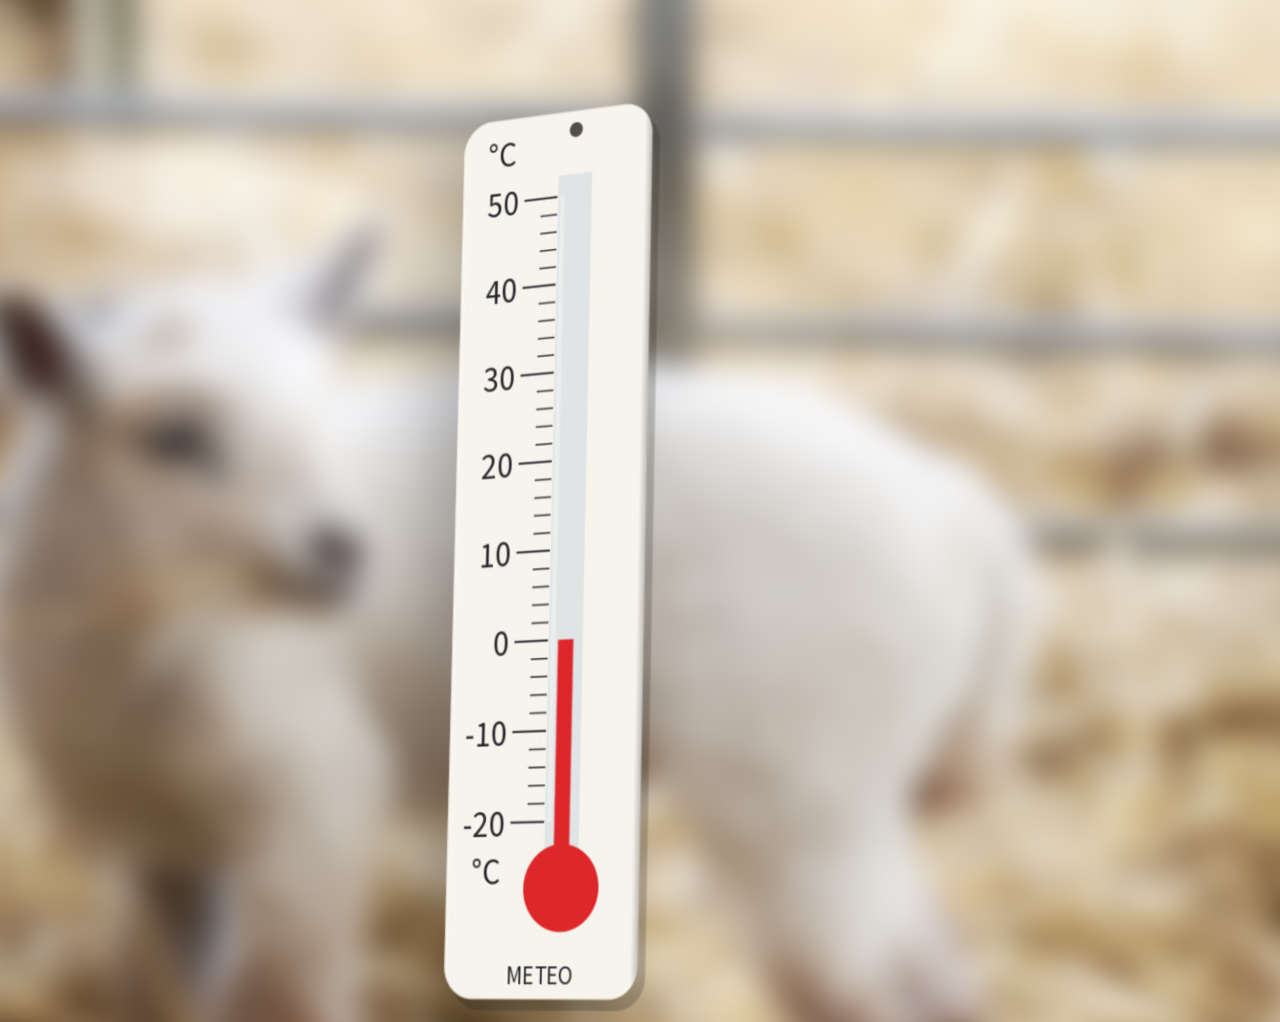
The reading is 0 °C
